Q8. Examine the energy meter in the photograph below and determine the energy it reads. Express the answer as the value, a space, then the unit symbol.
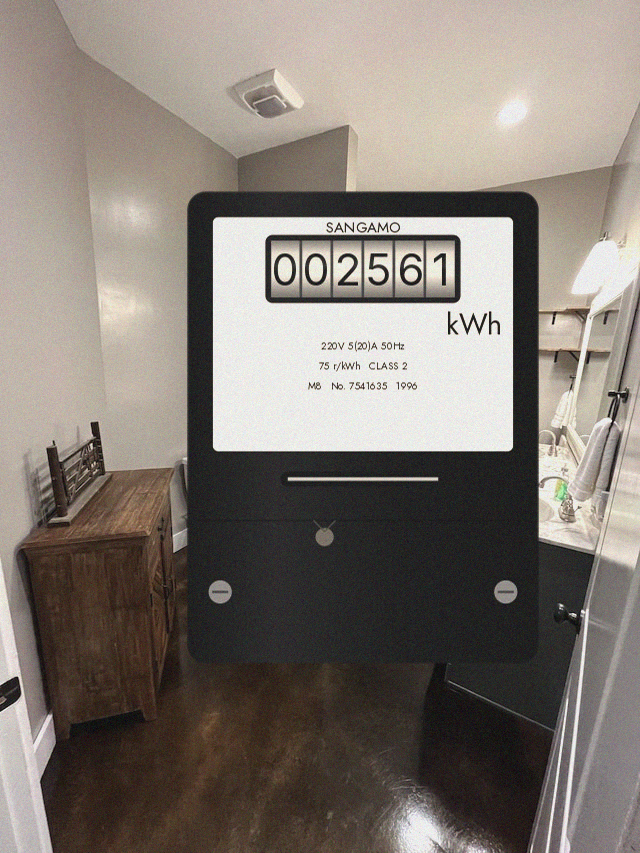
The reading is 2561 kWh
